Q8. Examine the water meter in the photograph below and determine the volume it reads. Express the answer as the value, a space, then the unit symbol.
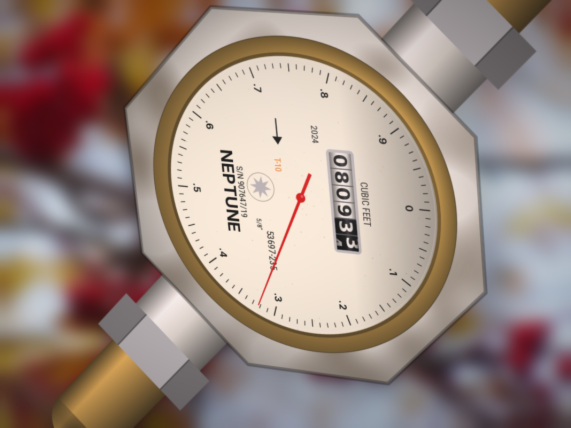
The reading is 80933.32 ft³
